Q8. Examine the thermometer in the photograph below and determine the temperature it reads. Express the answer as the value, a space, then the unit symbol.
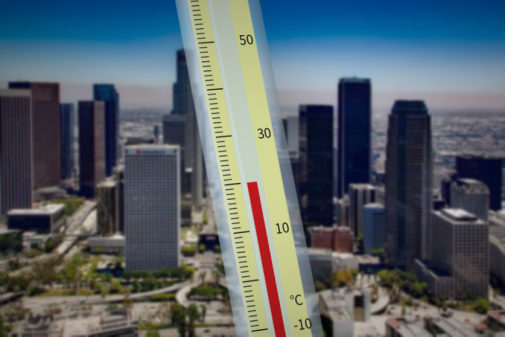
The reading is 20 °C
